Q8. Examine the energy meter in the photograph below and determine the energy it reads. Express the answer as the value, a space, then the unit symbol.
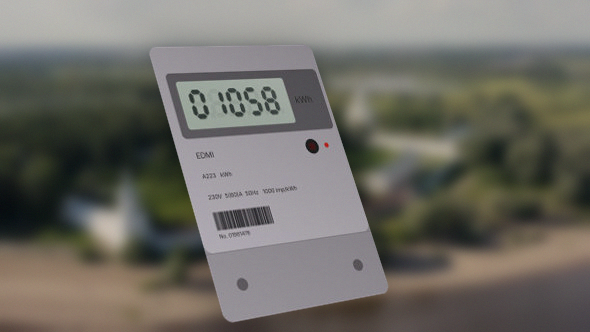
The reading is 1058 kWh
